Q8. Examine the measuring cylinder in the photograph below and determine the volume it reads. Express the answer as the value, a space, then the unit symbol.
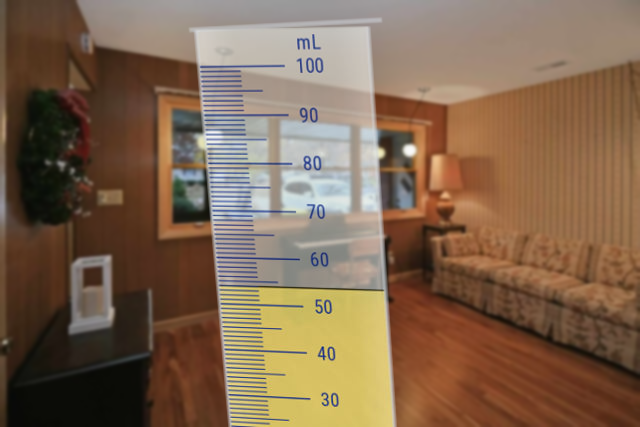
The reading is 54 mL
